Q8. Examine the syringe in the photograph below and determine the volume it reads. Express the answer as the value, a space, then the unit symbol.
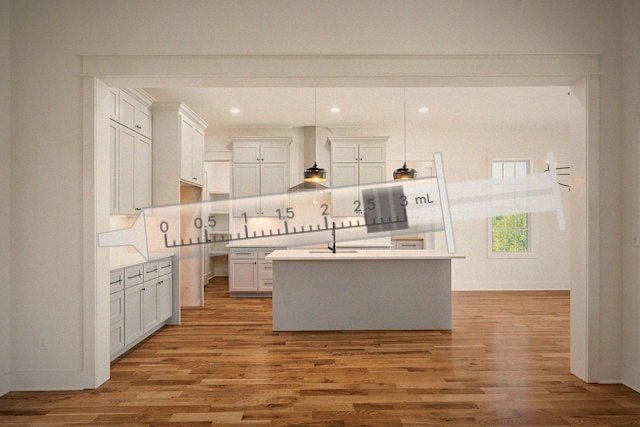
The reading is 2.5 mL
